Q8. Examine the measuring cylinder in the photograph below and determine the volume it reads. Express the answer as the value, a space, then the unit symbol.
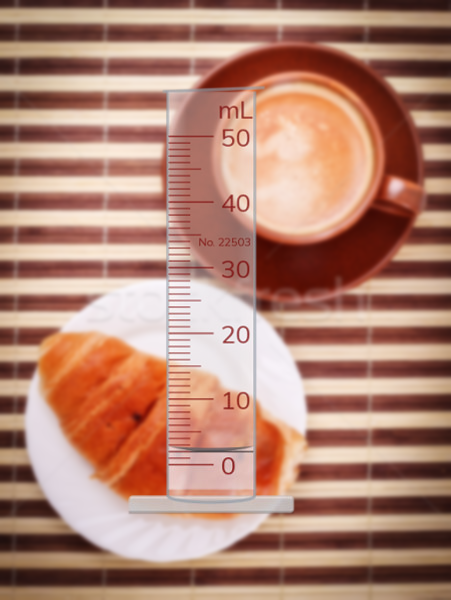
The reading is 2 mL
